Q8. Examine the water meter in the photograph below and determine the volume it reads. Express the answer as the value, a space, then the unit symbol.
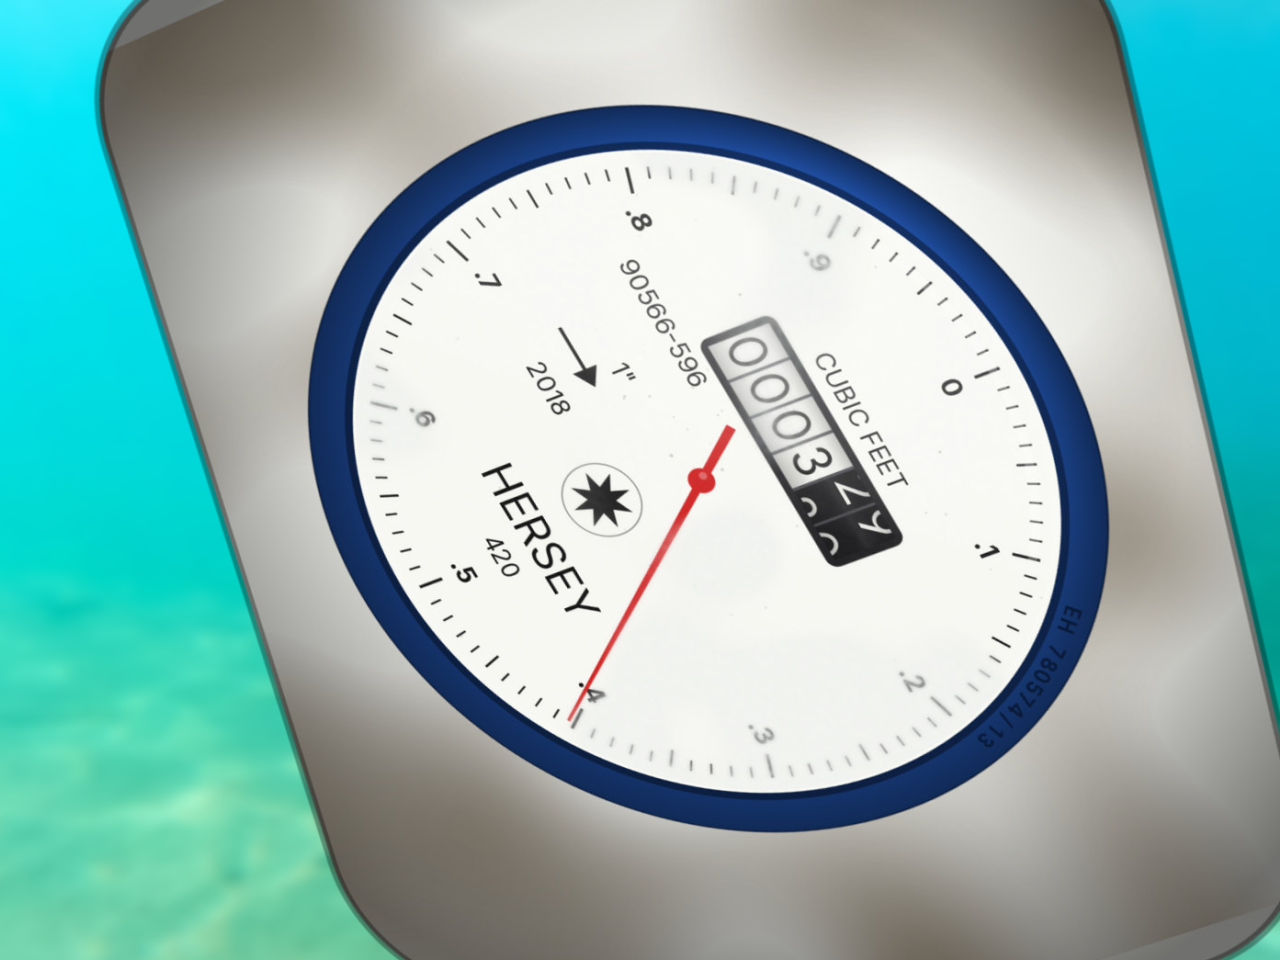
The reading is 329.40 ft³
